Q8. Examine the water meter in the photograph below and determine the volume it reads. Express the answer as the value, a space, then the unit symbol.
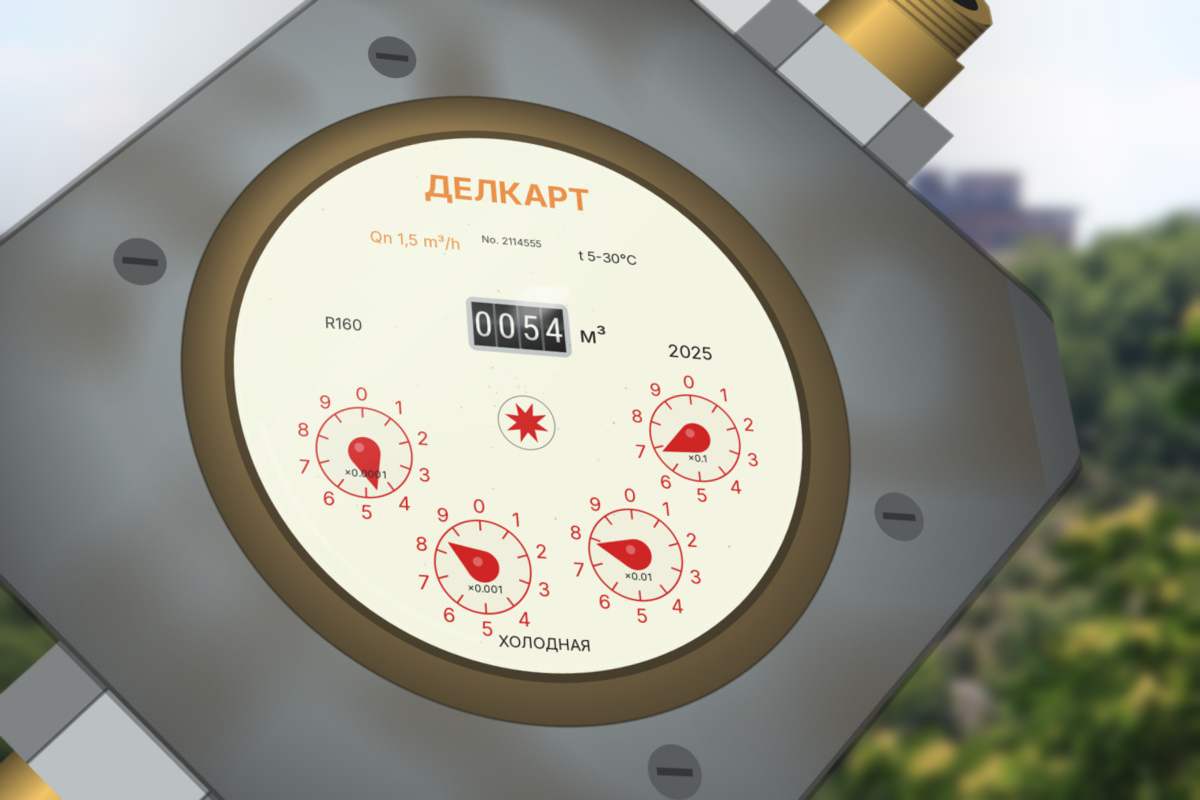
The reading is 54.6784 m³
